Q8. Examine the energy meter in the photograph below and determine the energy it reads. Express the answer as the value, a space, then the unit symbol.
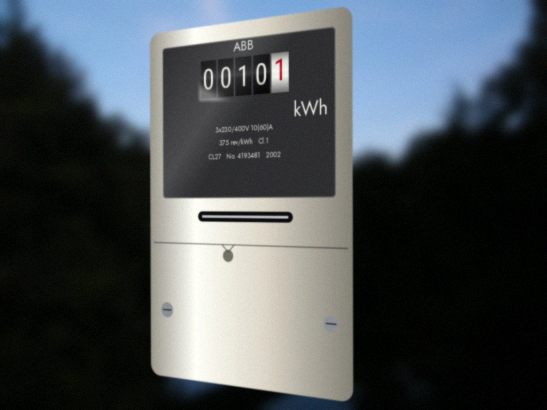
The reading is 10.1 kWh
